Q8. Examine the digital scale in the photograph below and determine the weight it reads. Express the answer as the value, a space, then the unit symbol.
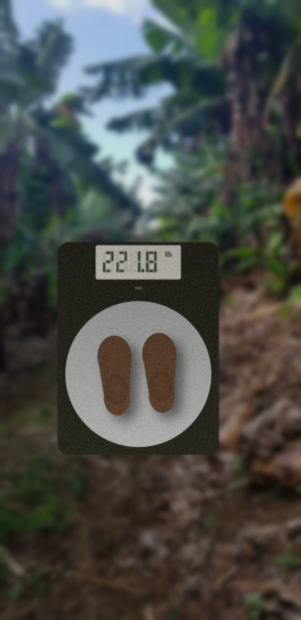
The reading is 221.8 lb
